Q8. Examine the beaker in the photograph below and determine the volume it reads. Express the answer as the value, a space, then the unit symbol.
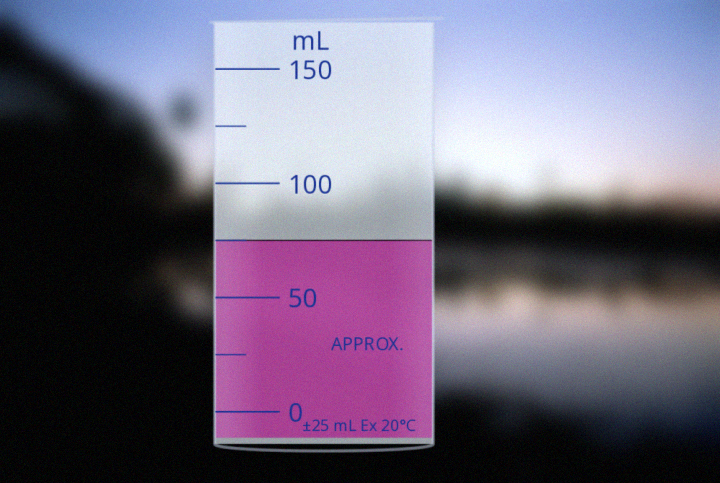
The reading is 75 mL
